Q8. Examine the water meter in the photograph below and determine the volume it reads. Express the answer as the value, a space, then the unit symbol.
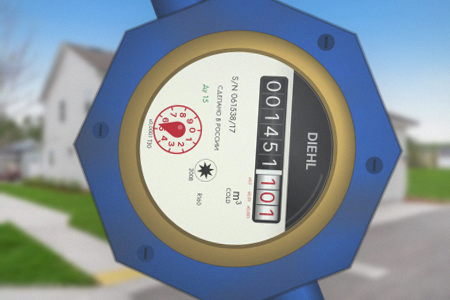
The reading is 1451.1015 m³
